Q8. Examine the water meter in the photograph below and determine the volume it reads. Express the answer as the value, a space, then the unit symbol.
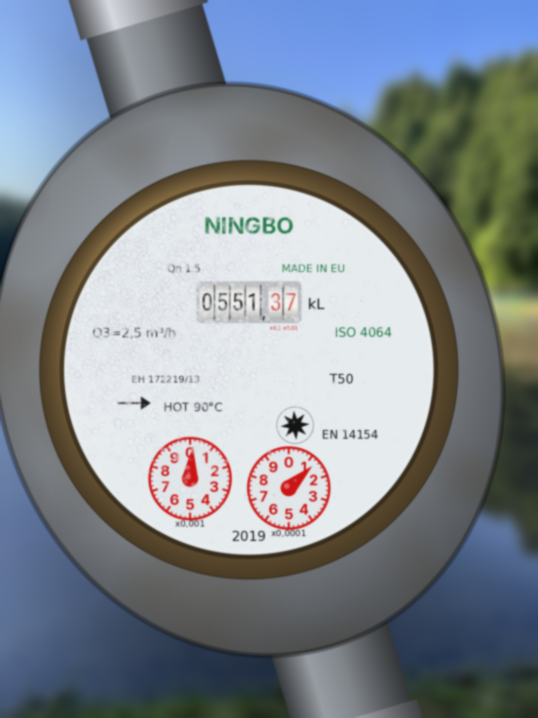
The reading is 551.3701 kL
